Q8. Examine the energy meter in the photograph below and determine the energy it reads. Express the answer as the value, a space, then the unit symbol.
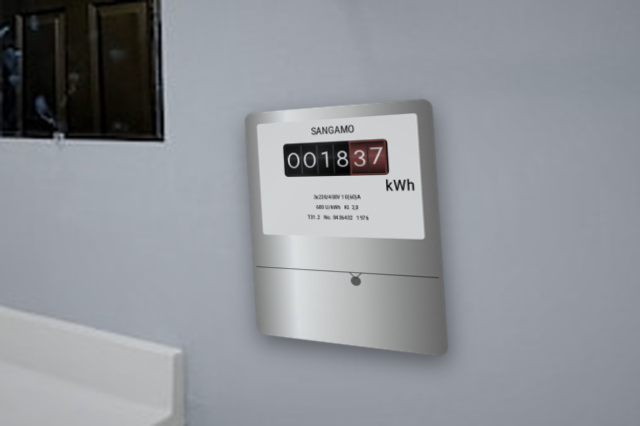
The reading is 18.37 kWh
